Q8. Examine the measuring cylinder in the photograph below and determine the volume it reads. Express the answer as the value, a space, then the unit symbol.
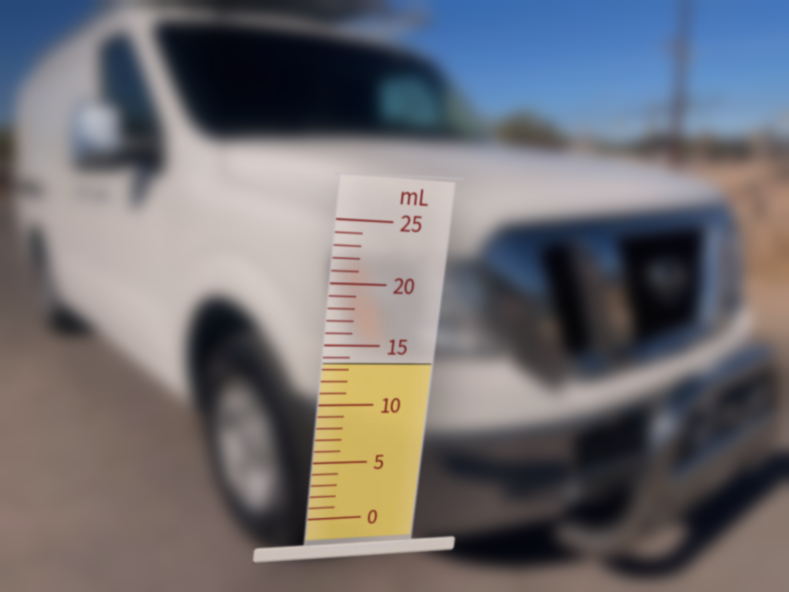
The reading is 13.5 mL
